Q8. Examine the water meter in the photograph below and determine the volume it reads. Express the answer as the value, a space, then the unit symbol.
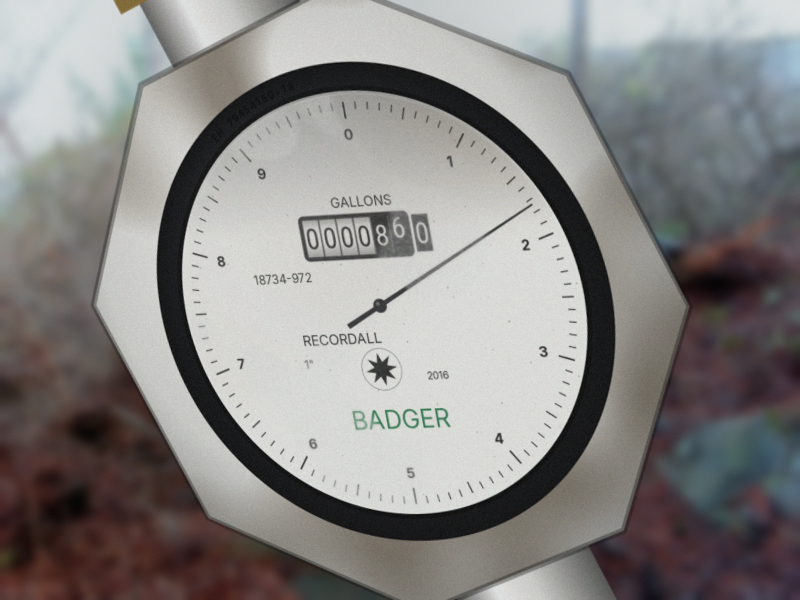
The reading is 861.7 gal
